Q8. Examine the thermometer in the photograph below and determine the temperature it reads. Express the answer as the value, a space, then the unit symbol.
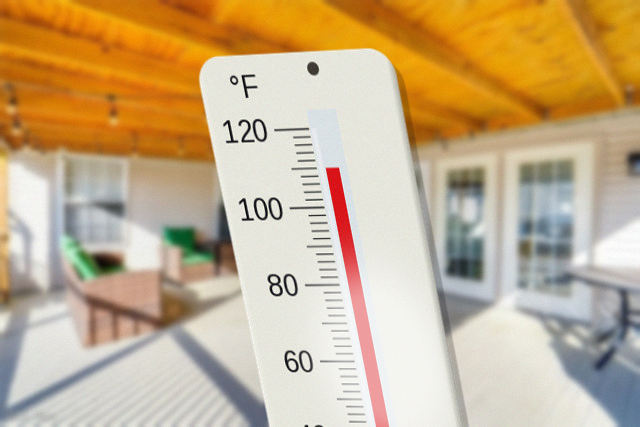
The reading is 110 °F
